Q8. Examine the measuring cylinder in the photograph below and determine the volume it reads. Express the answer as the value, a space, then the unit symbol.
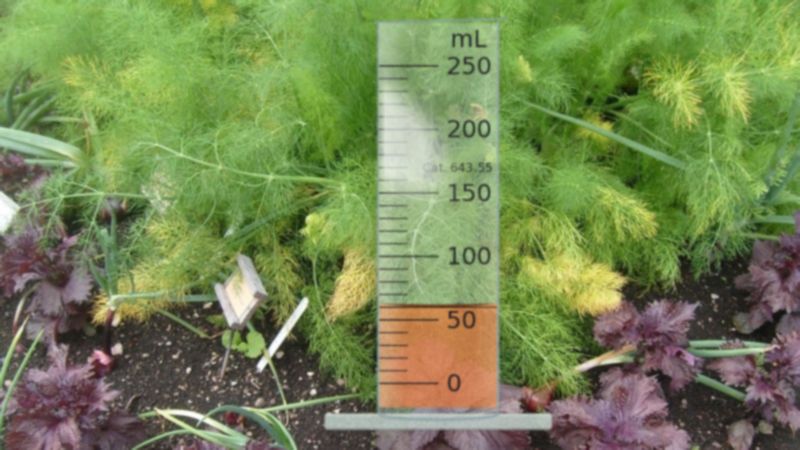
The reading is 60 mL
